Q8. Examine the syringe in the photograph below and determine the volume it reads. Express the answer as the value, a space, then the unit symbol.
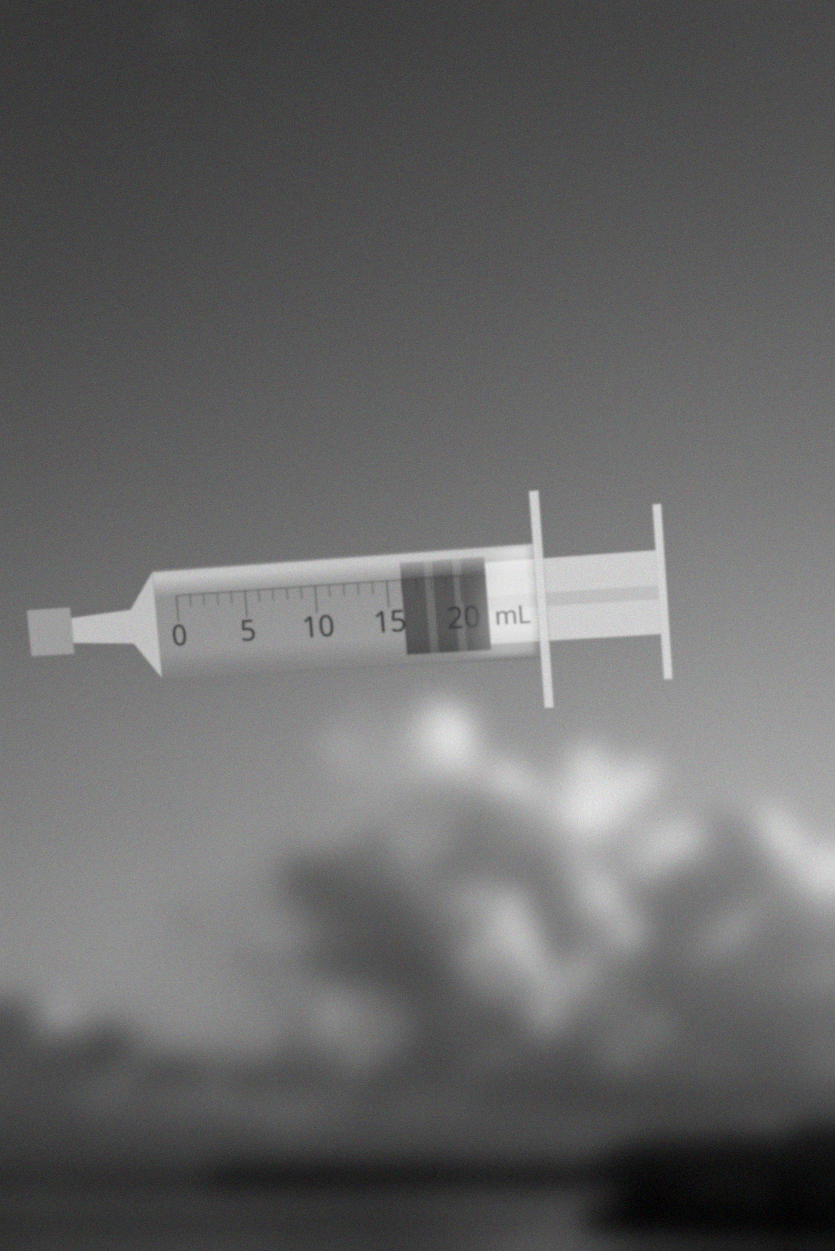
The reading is 16 mL
